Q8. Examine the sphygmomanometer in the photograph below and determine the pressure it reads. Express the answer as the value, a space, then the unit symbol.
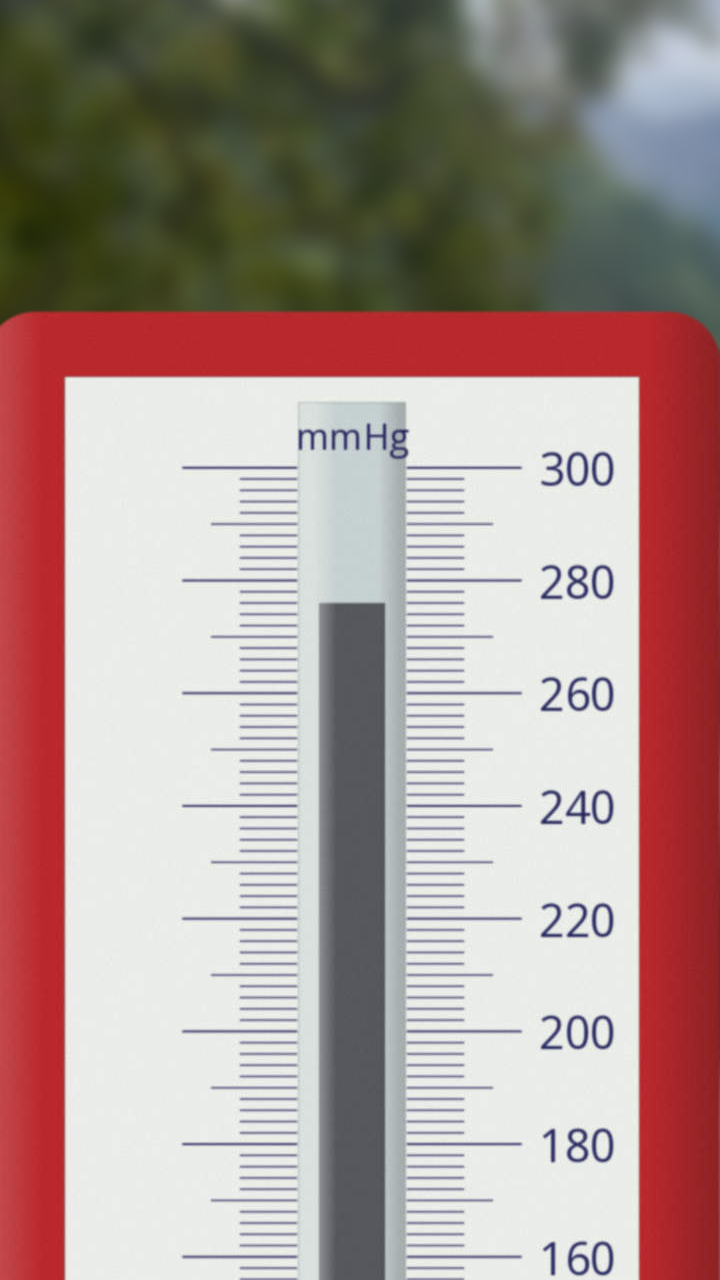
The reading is 276 mmHg
